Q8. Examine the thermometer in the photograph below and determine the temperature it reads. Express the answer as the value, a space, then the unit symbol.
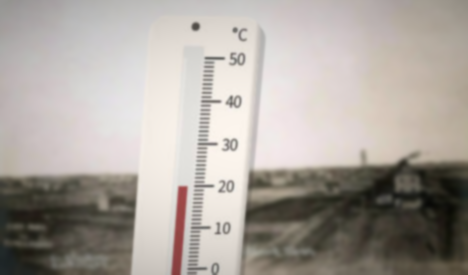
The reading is 20 °C
